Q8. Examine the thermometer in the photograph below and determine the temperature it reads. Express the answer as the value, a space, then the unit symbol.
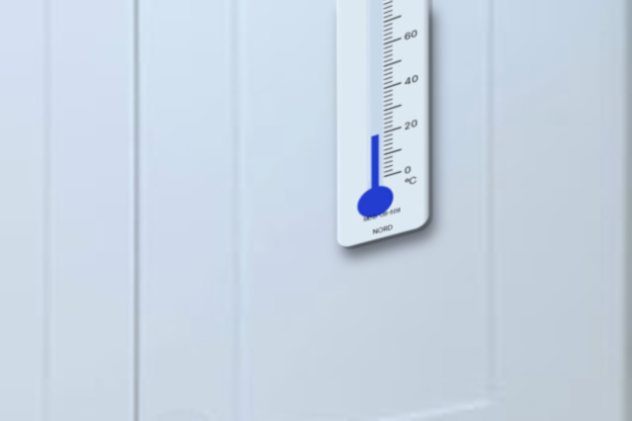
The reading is 20 °C
